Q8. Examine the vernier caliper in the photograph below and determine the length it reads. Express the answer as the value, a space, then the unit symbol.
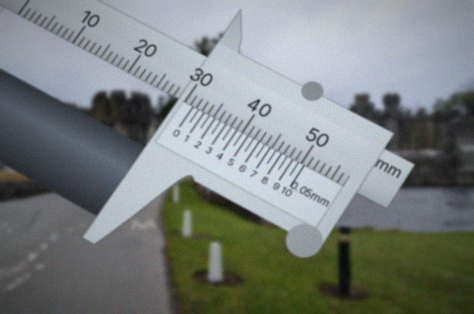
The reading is 31.5 mm
